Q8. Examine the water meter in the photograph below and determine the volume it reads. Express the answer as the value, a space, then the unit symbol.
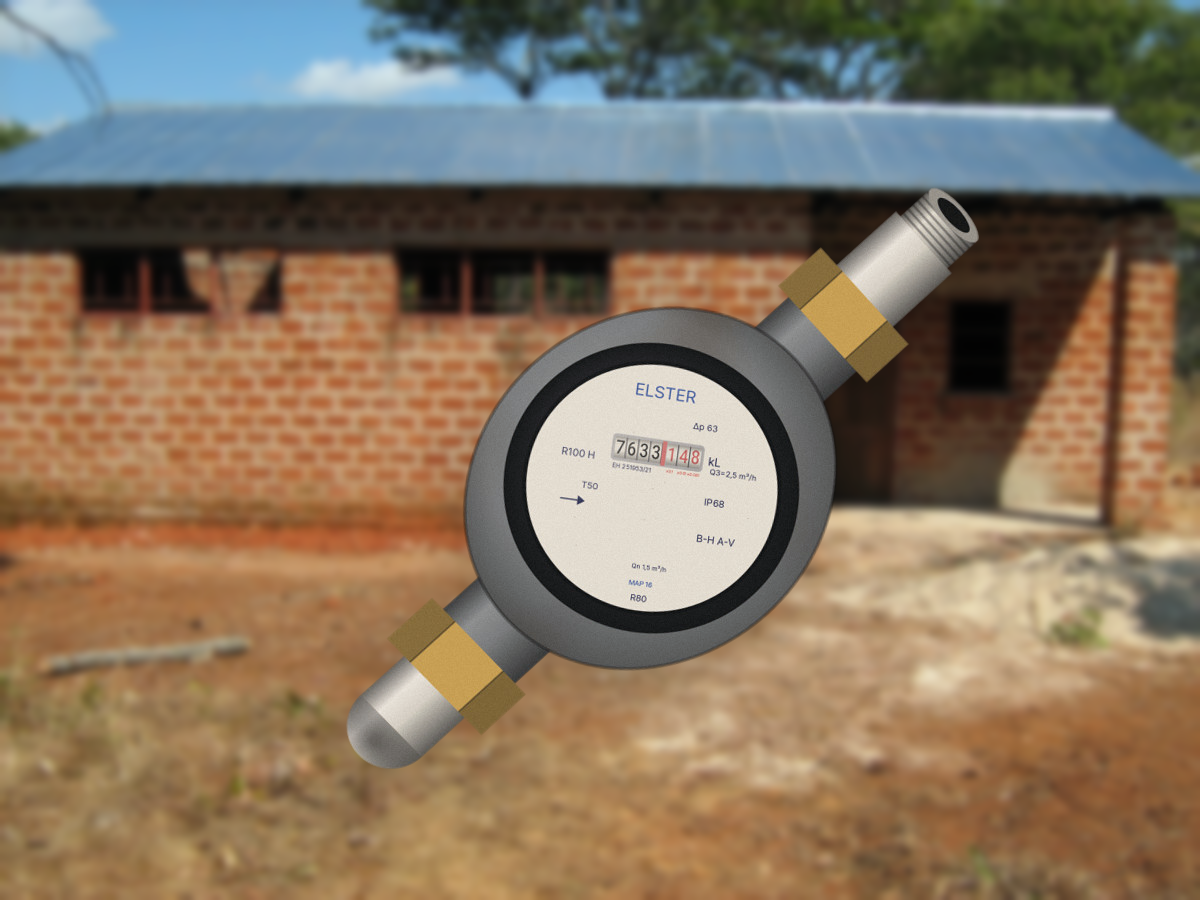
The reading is 7633.148 kL
